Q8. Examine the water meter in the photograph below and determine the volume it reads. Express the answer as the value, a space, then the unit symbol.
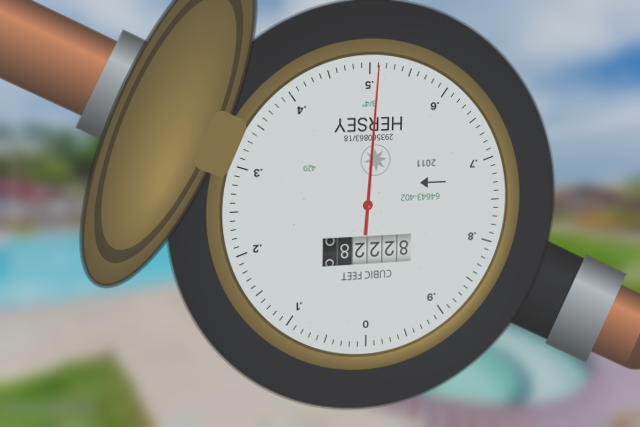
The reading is 822288.51 ft³
